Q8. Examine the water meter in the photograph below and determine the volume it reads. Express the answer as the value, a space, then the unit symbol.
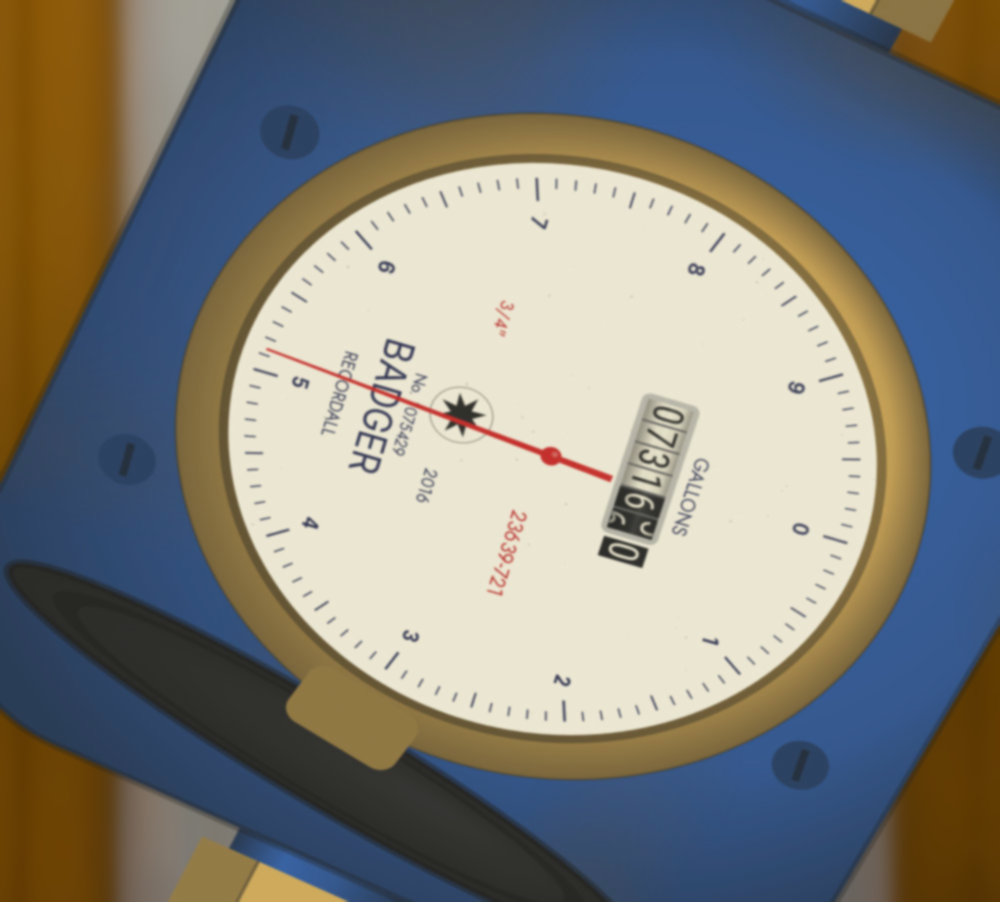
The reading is 731655.1 gal
